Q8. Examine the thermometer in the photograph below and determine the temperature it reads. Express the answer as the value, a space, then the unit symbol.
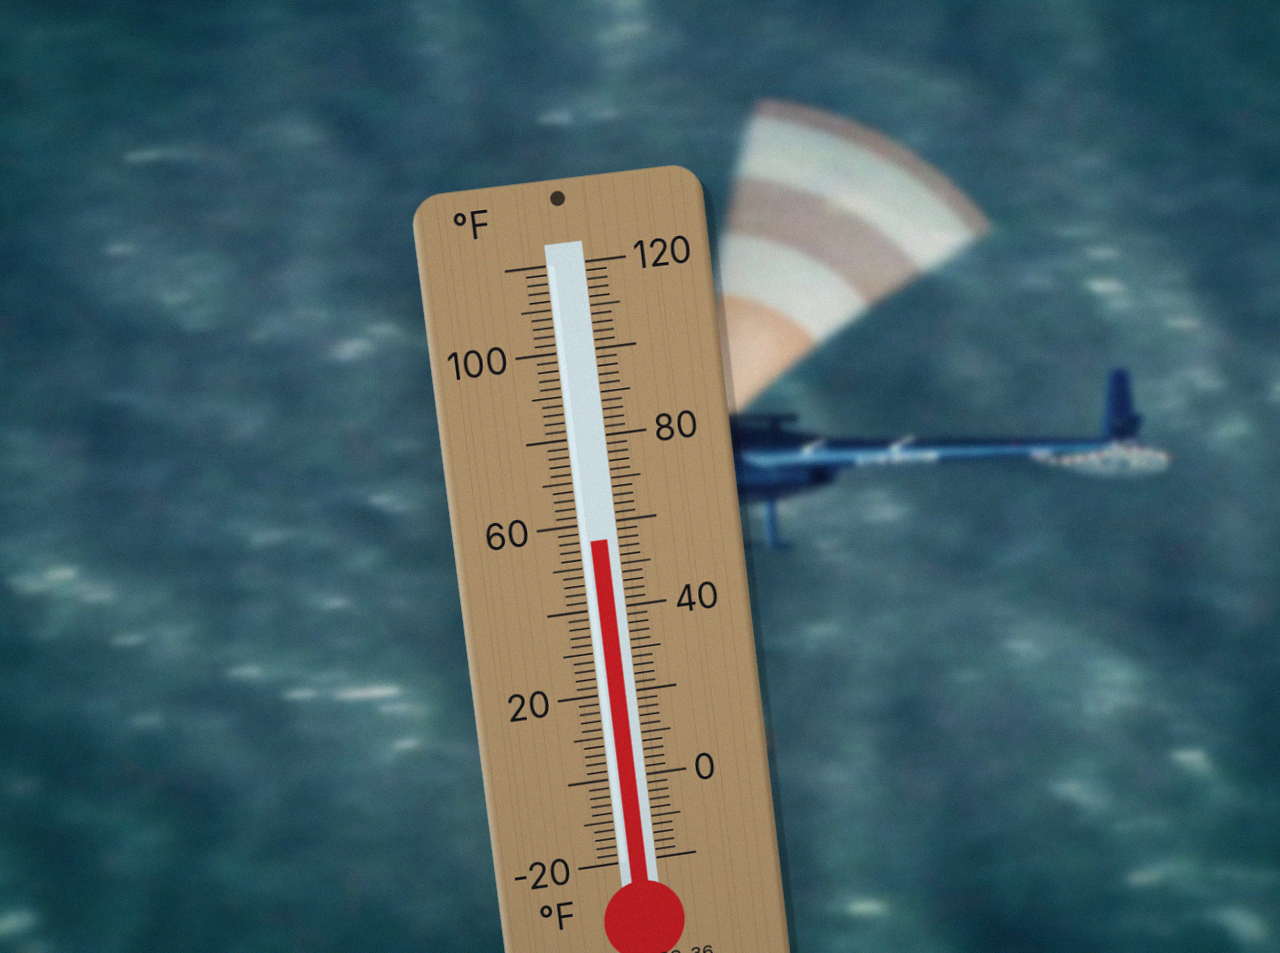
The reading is 56 °F
